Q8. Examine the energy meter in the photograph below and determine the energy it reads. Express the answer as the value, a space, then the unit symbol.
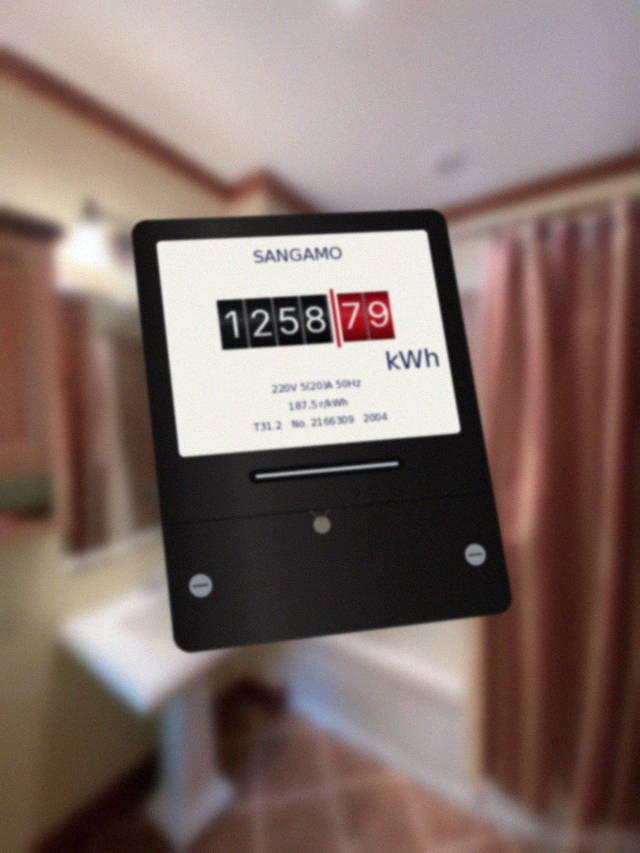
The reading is 1258.79 kWh
